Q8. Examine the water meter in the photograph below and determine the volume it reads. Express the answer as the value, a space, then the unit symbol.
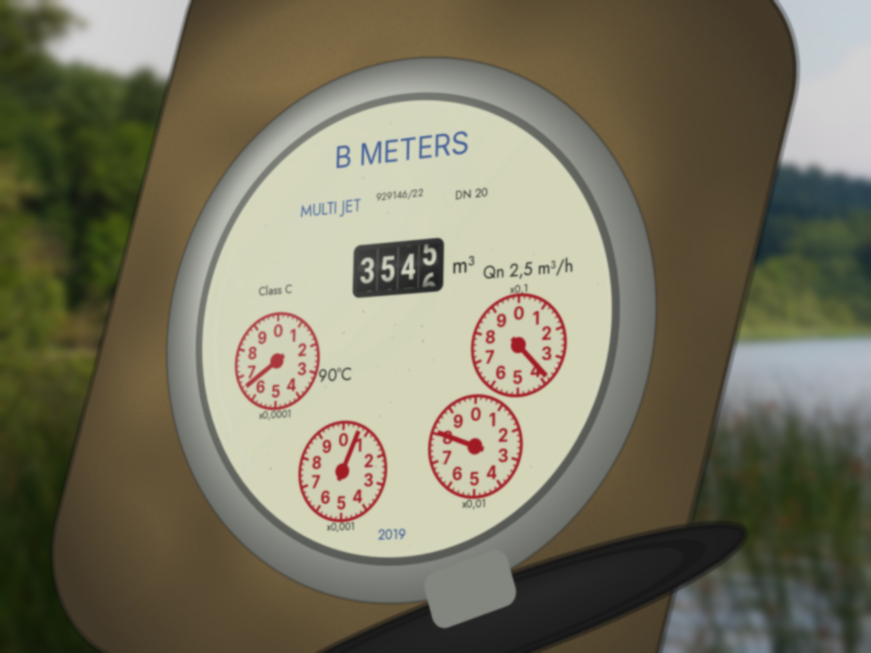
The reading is 3545.3806 m³
